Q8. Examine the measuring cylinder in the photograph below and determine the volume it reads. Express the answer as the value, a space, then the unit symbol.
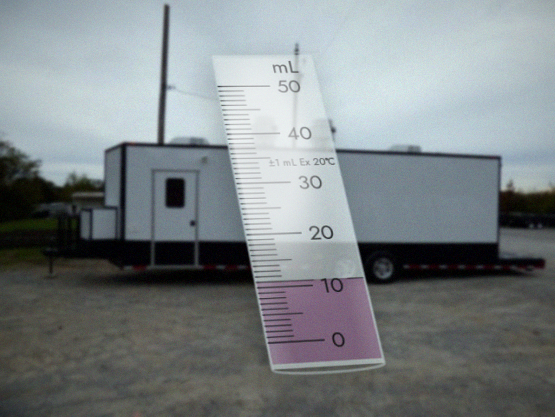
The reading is 11 mL
